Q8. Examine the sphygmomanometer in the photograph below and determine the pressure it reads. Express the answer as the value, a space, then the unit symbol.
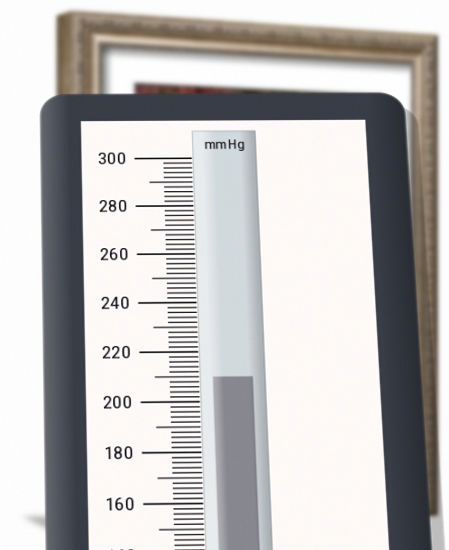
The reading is 210 mmHg
